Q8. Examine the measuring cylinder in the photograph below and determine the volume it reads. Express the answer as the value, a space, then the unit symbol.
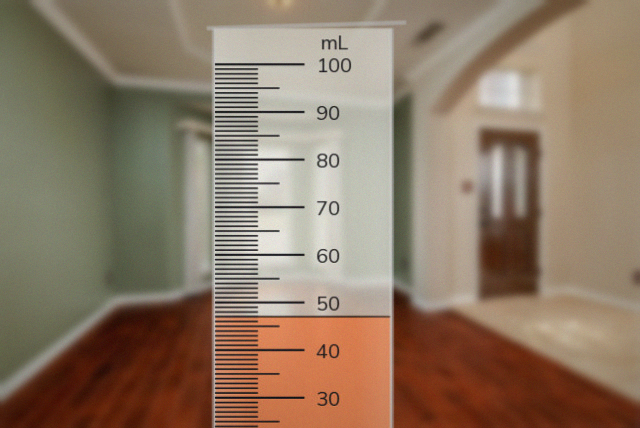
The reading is 47 mL
